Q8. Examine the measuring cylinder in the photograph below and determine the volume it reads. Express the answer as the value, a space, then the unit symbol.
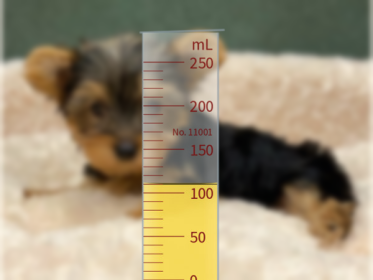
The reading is 110 mL
